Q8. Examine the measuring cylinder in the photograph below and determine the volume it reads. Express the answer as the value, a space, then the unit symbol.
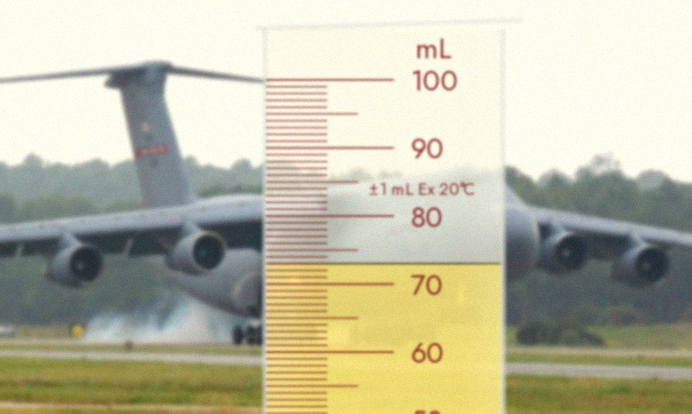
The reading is 73 mL
